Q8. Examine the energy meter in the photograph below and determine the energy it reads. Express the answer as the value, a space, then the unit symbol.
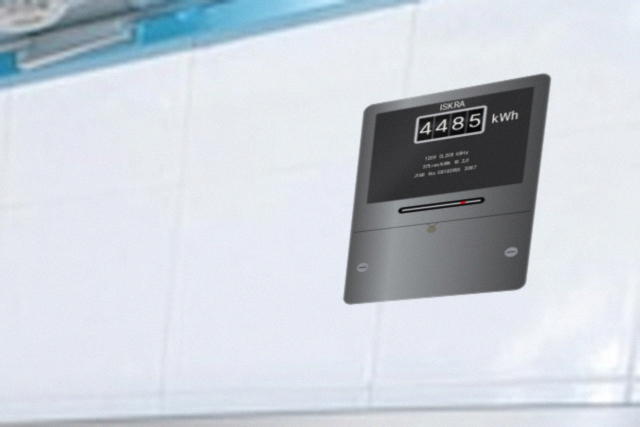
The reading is 4485 kWh
